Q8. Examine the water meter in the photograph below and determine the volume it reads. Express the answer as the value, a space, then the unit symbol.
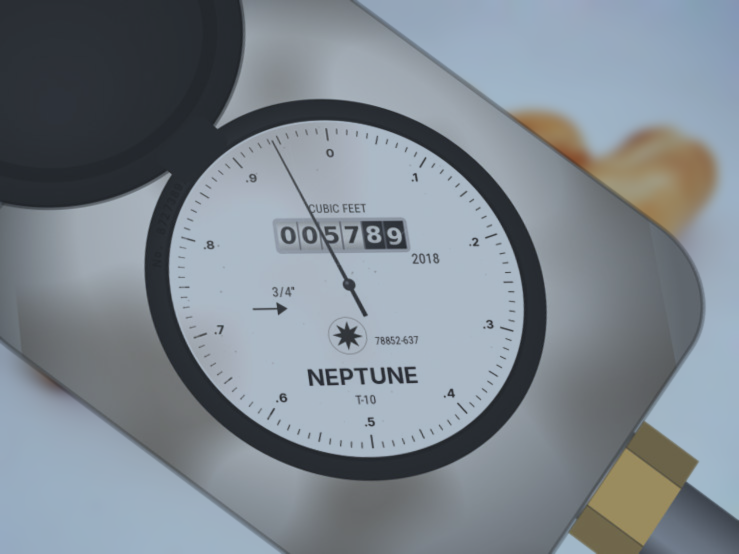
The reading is 5788.94 ft³
